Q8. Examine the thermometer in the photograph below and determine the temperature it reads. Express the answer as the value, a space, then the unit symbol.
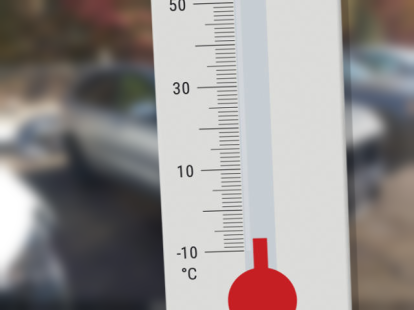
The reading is -7 °C
